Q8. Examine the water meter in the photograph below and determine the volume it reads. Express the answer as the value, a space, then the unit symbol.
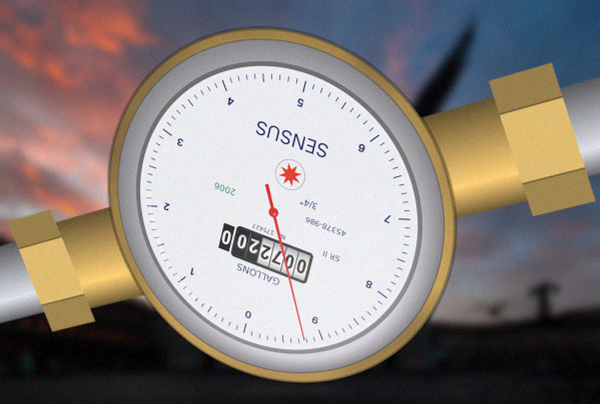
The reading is 72199.2 gal
